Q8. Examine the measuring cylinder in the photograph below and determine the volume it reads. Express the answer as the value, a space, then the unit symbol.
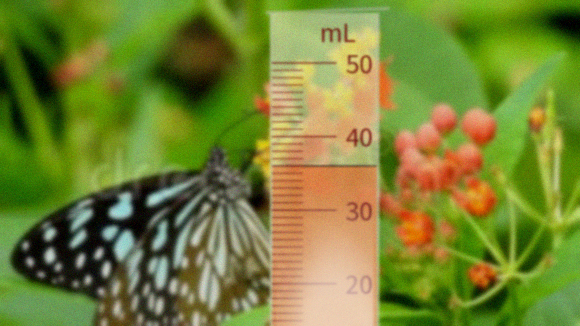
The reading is 36 mL
